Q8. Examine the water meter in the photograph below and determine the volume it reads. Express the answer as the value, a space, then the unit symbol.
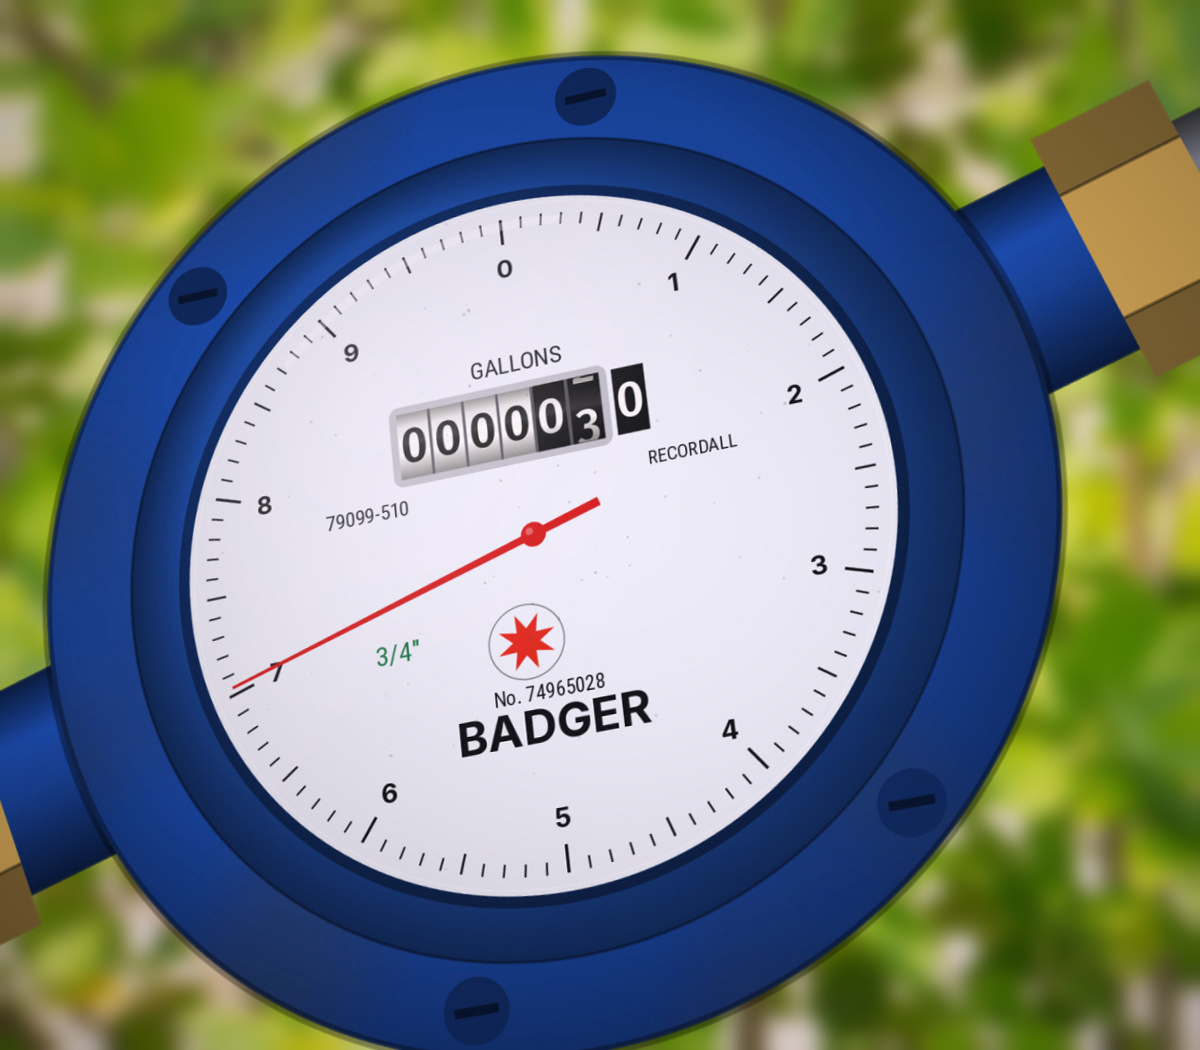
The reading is 27.0 gal
